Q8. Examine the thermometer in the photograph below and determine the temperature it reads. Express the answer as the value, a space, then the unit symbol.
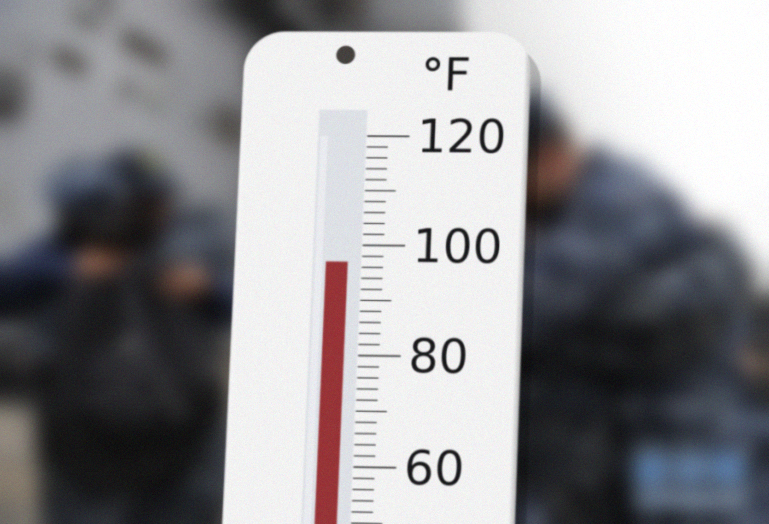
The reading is 97 °F
